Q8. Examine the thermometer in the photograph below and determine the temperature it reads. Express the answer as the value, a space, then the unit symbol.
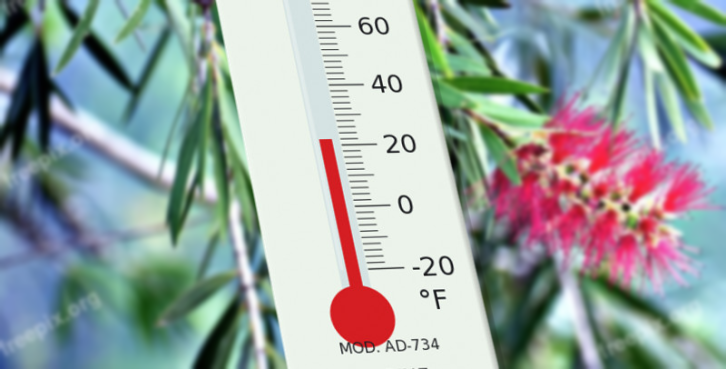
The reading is 22 °F
